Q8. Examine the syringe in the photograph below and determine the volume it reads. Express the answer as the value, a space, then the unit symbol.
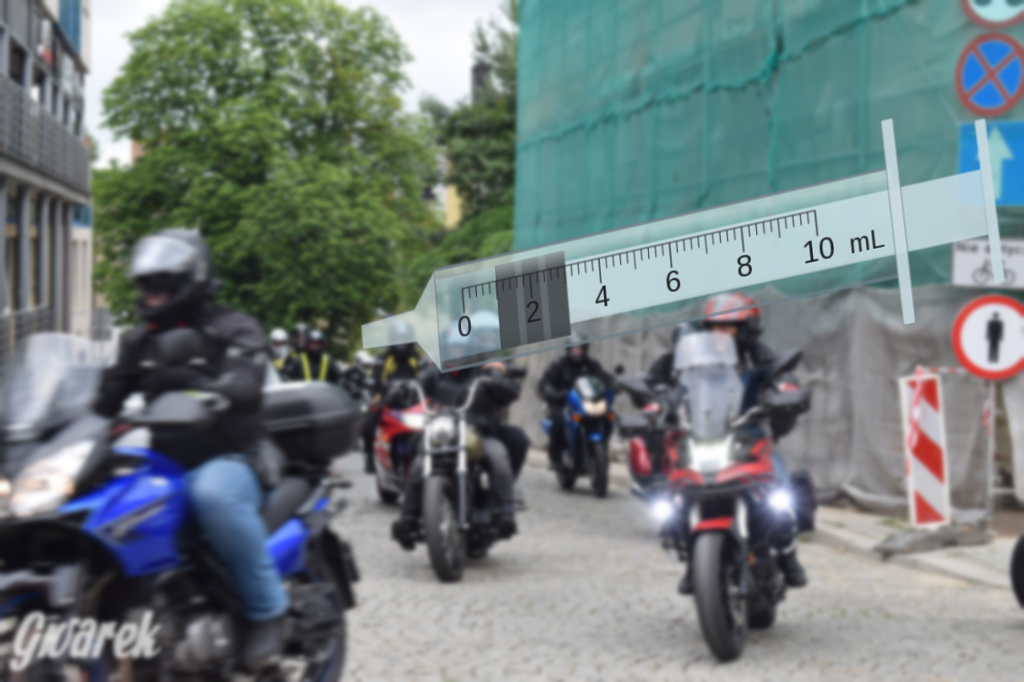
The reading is 1 mL
